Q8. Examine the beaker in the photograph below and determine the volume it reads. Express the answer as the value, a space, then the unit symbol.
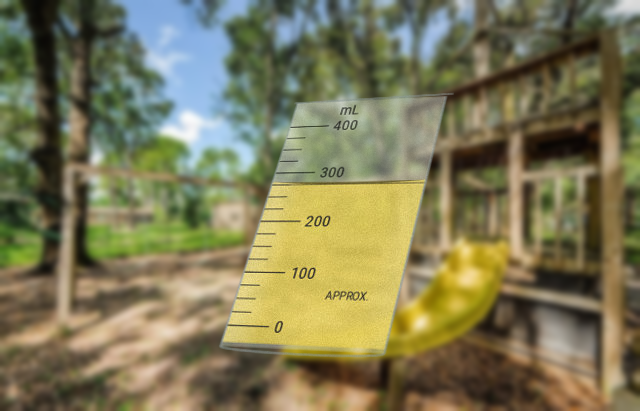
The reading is 275 mL
